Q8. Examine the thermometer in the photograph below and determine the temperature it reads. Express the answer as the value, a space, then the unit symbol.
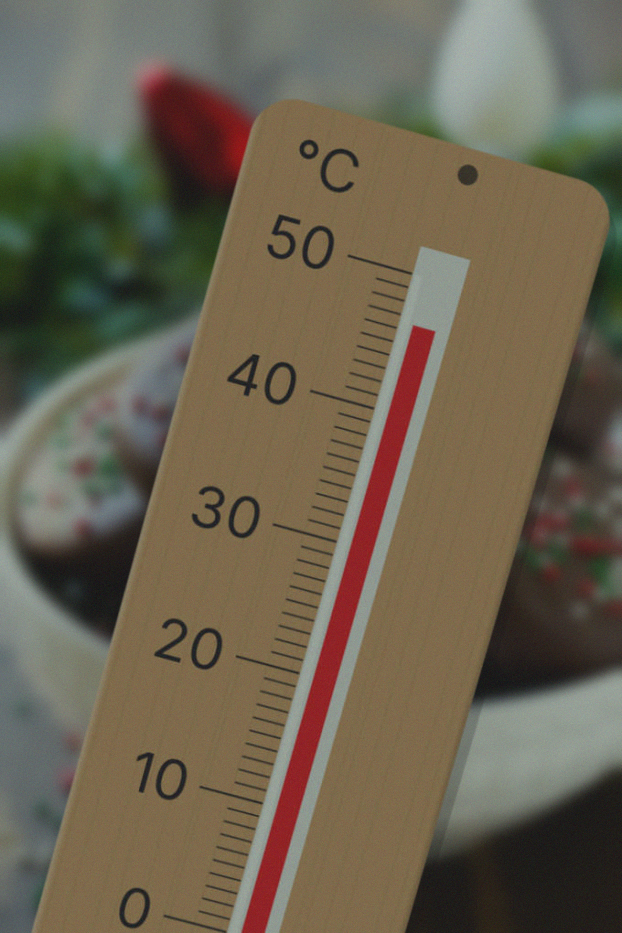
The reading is 46.5 °C
